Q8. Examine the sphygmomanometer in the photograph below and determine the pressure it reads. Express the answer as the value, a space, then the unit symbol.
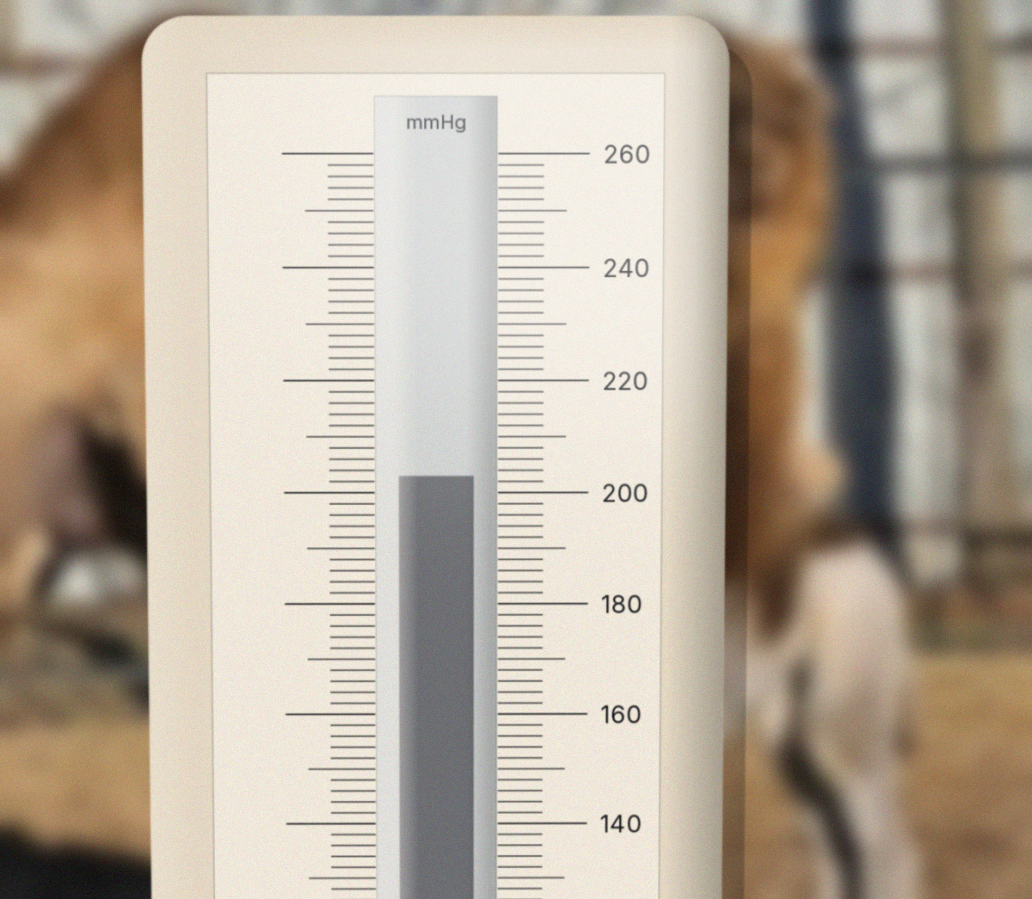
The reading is 203 mmHg
